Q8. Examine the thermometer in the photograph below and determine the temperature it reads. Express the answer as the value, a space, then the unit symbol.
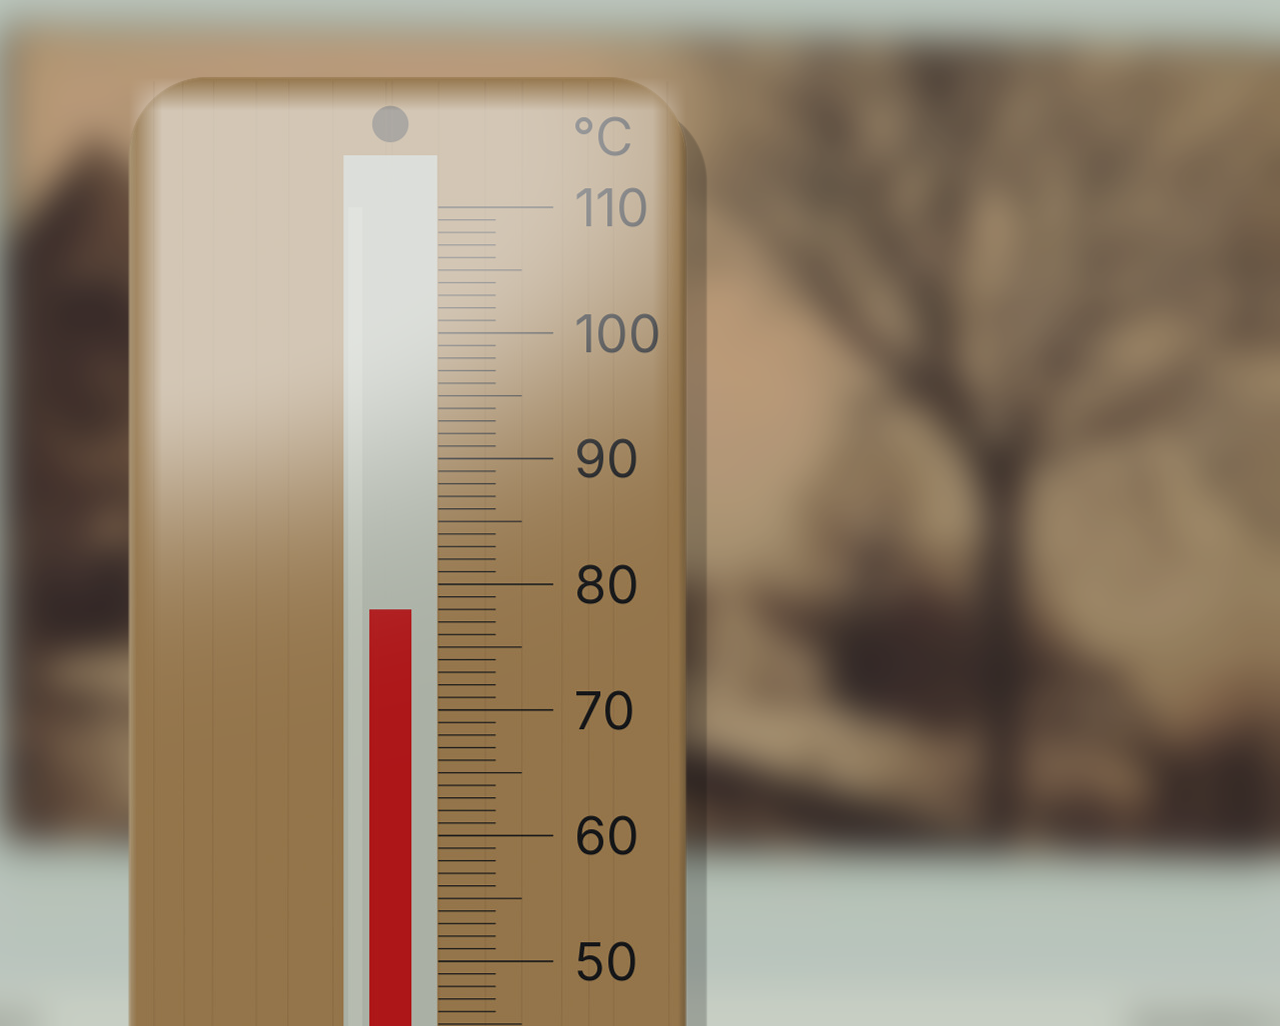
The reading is 78 °C
